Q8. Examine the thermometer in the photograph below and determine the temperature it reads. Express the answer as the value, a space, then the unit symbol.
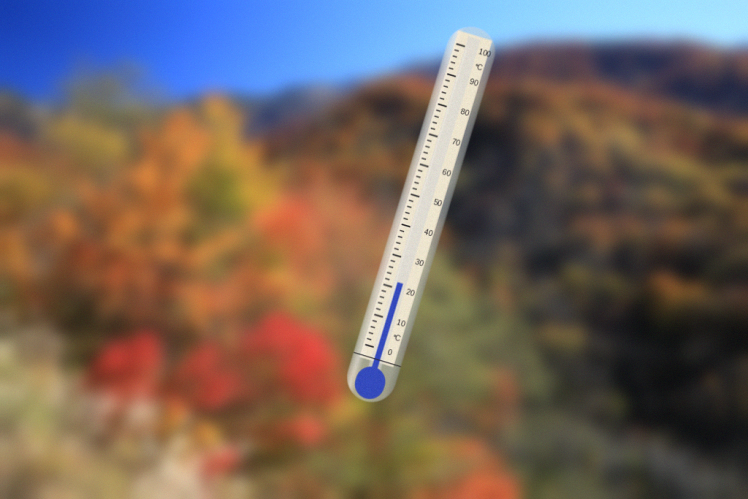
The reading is 22 °C
